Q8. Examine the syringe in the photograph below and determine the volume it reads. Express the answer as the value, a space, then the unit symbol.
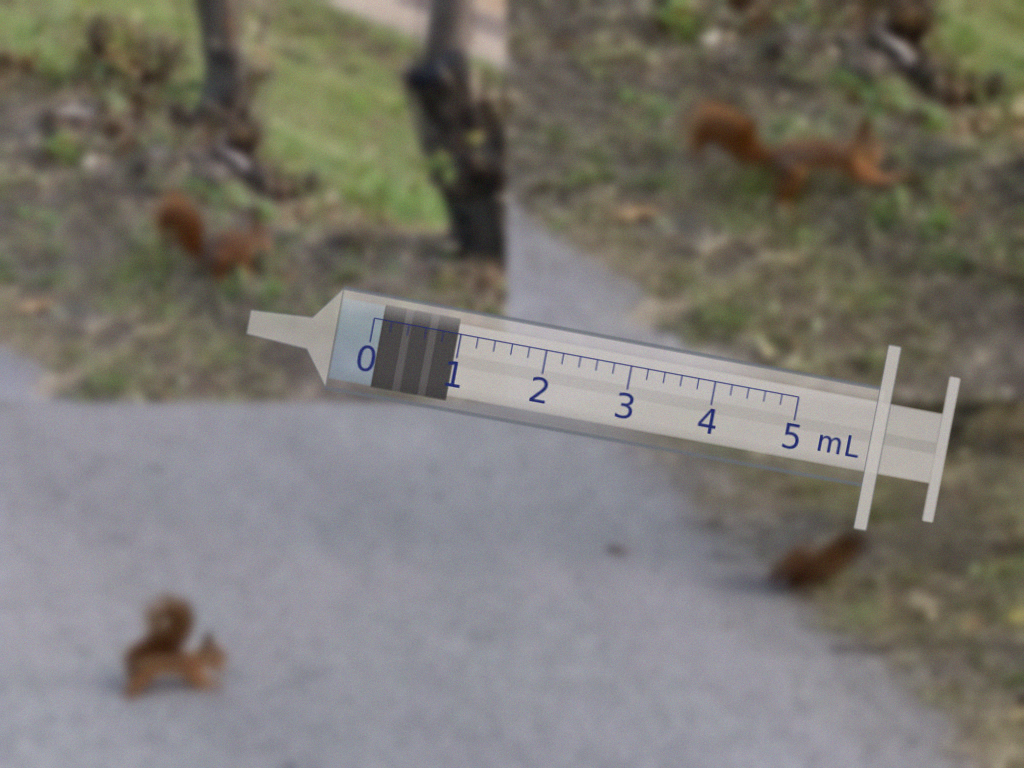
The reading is 0.1 mL
